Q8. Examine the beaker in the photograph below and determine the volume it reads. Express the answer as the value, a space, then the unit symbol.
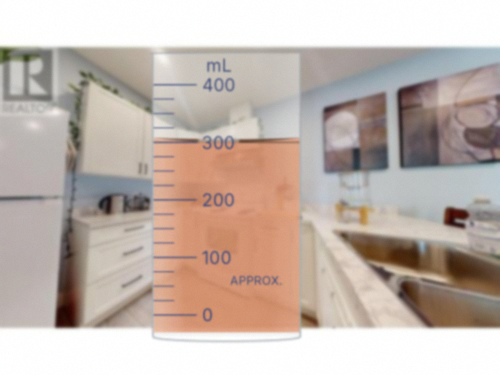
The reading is 300 mL
